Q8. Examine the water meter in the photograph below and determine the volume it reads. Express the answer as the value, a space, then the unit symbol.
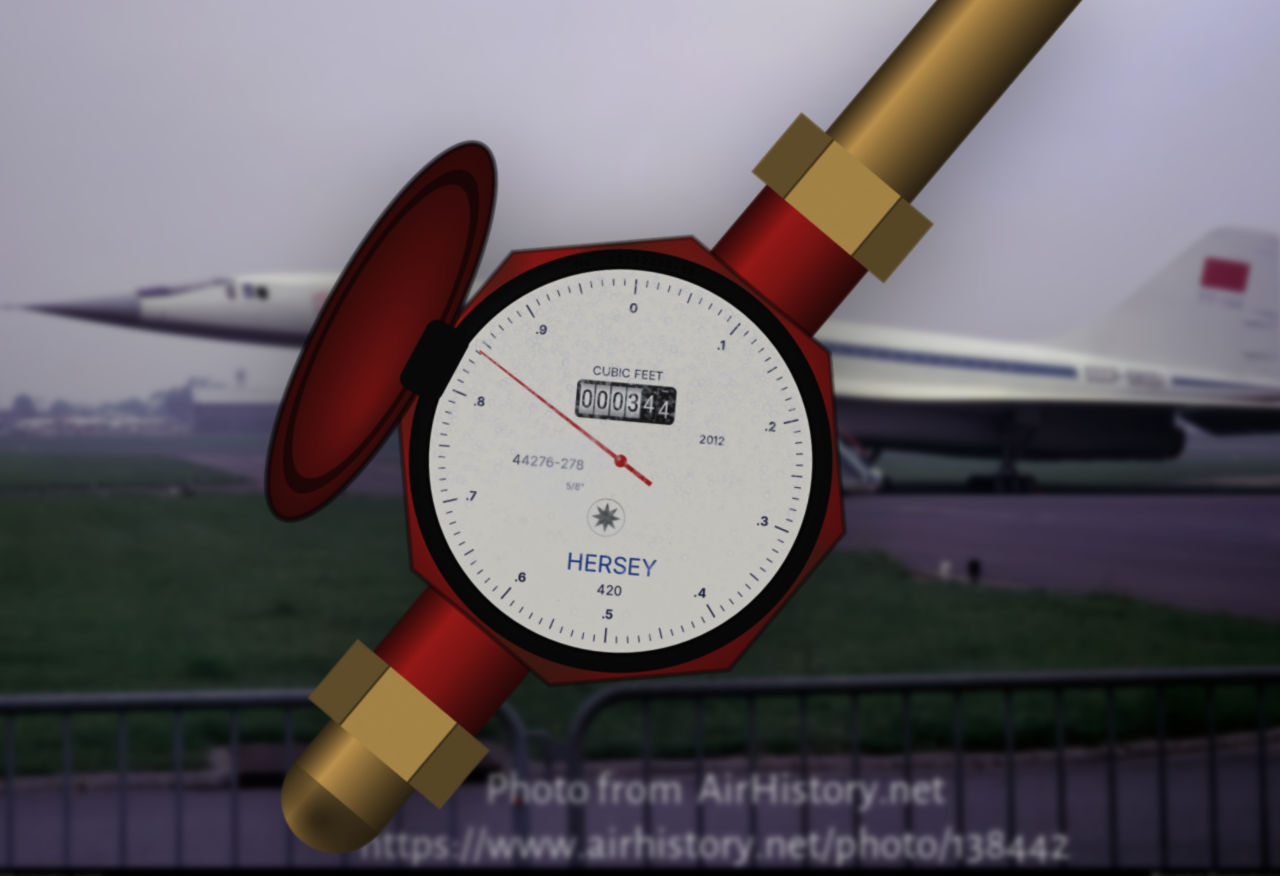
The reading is 343.84 ft³
